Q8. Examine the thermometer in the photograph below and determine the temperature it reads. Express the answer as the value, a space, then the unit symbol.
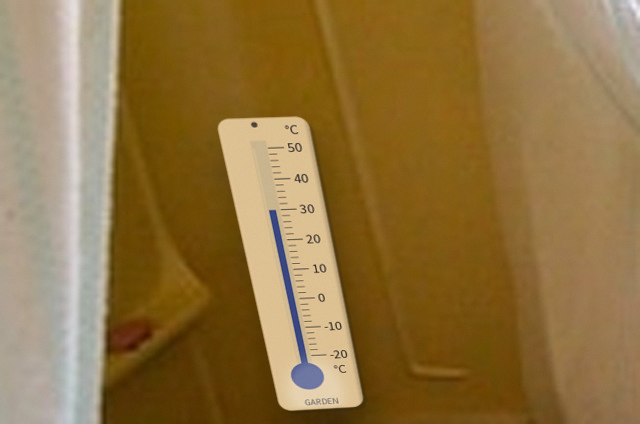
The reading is 30 °C
